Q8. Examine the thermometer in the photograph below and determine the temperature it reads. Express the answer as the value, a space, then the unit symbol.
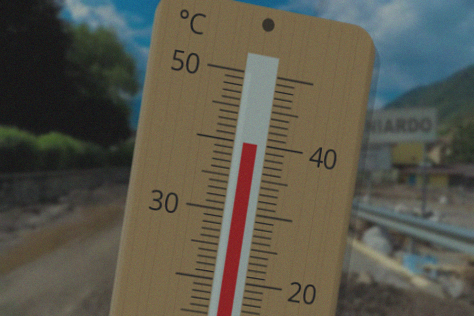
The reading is 40 °C
